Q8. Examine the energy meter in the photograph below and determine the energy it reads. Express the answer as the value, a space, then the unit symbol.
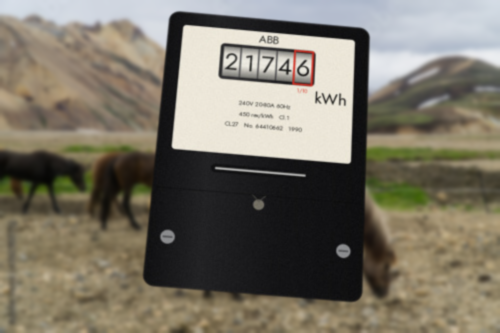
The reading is 2174.6 kWh
